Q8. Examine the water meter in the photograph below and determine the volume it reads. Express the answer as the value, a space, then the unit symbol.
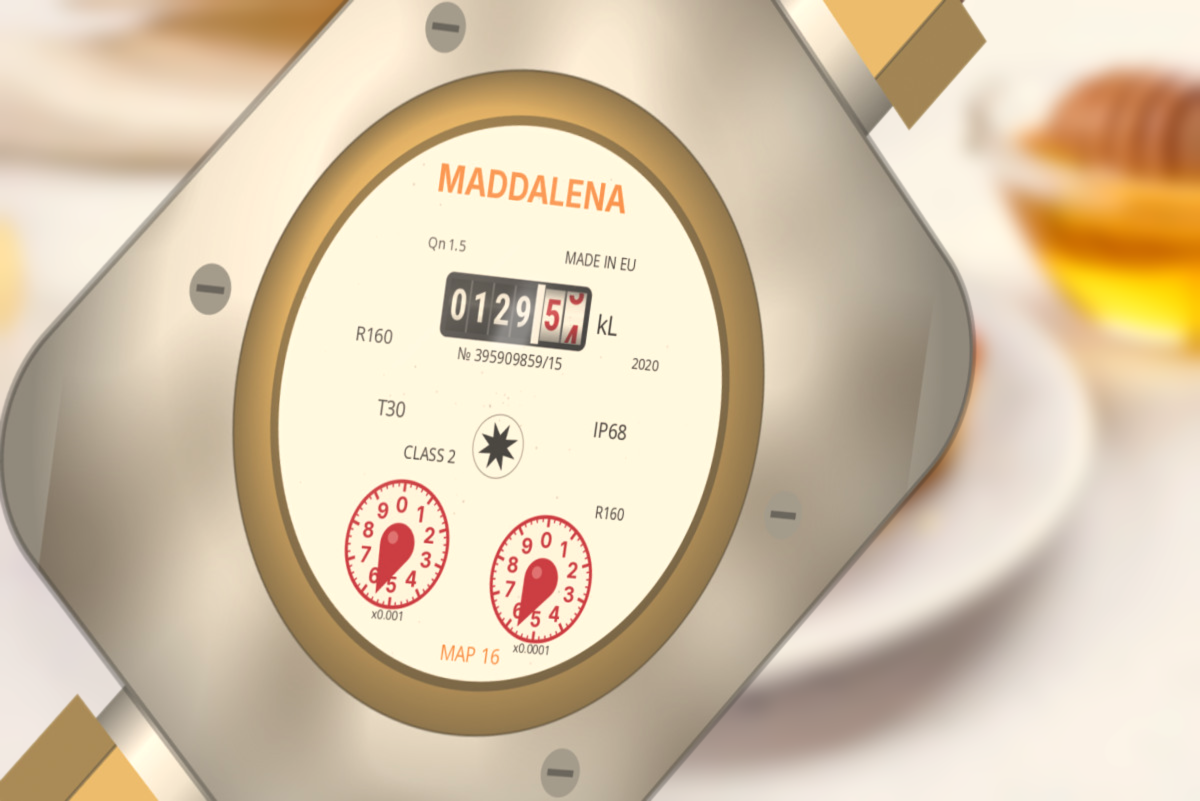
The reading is 129.5355 kL
